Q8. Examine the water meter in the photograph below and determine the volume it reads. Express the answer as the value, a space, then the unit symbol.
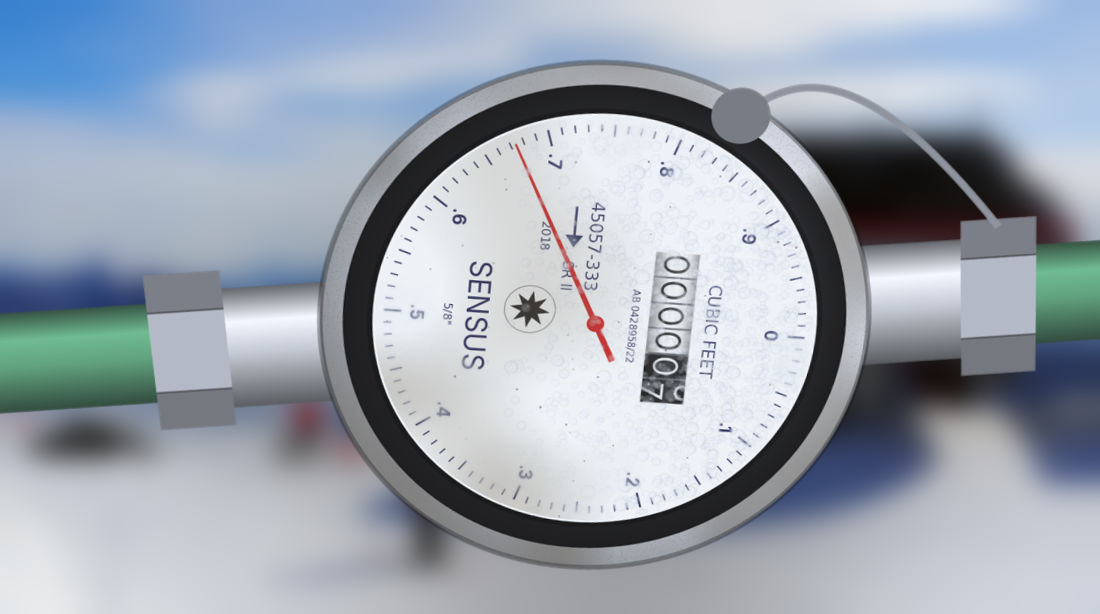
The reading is 6.67 ft³
